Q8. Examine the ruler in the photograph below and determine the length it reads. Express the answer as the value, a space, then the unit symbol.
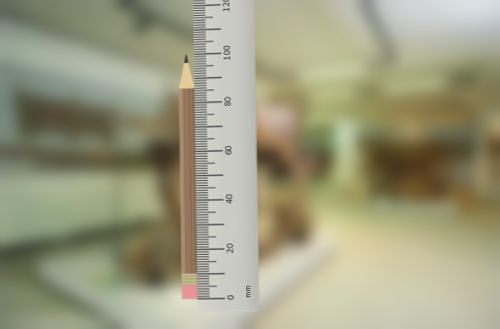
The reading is 100 mm
